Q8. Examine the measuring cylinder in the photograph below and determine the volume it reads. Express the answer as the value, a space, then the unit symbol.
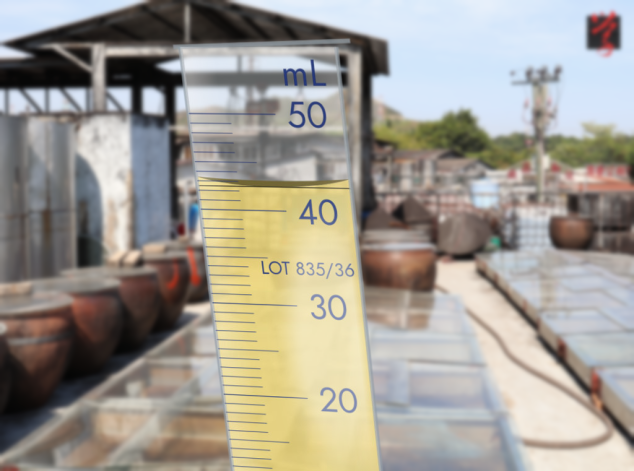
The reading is 42.5 mL
